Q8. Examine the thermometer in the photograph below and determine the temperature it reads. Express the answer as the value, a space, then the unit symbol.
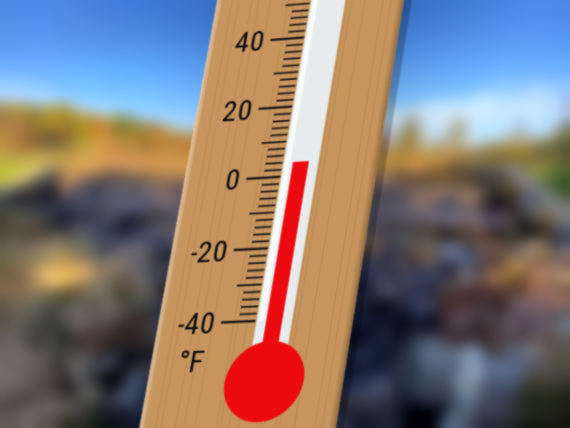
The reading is 4 °F
